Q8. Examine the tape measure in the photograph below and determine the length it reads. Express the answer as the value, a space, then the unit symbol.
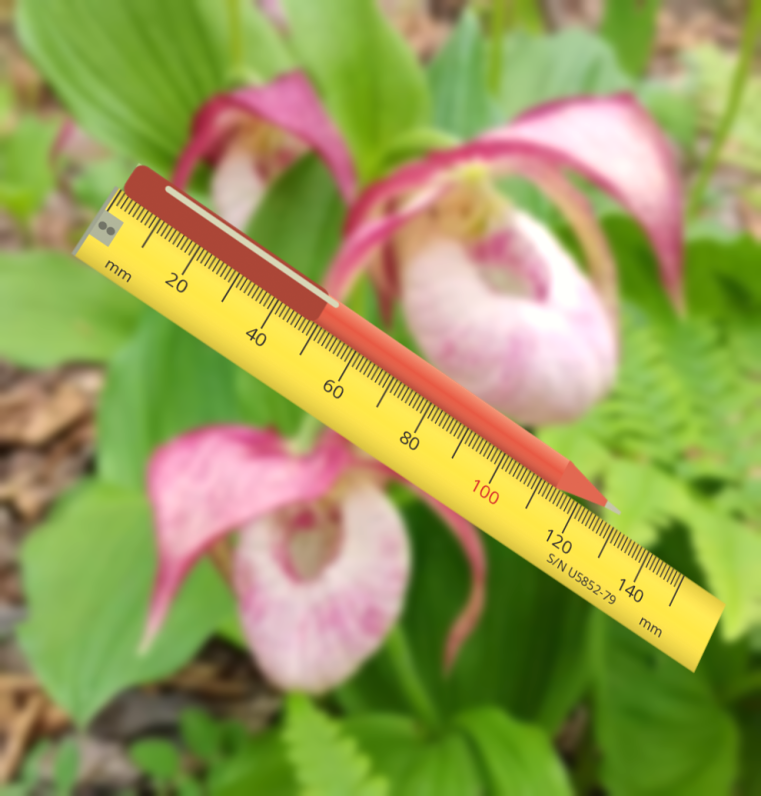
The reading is 130 mm
